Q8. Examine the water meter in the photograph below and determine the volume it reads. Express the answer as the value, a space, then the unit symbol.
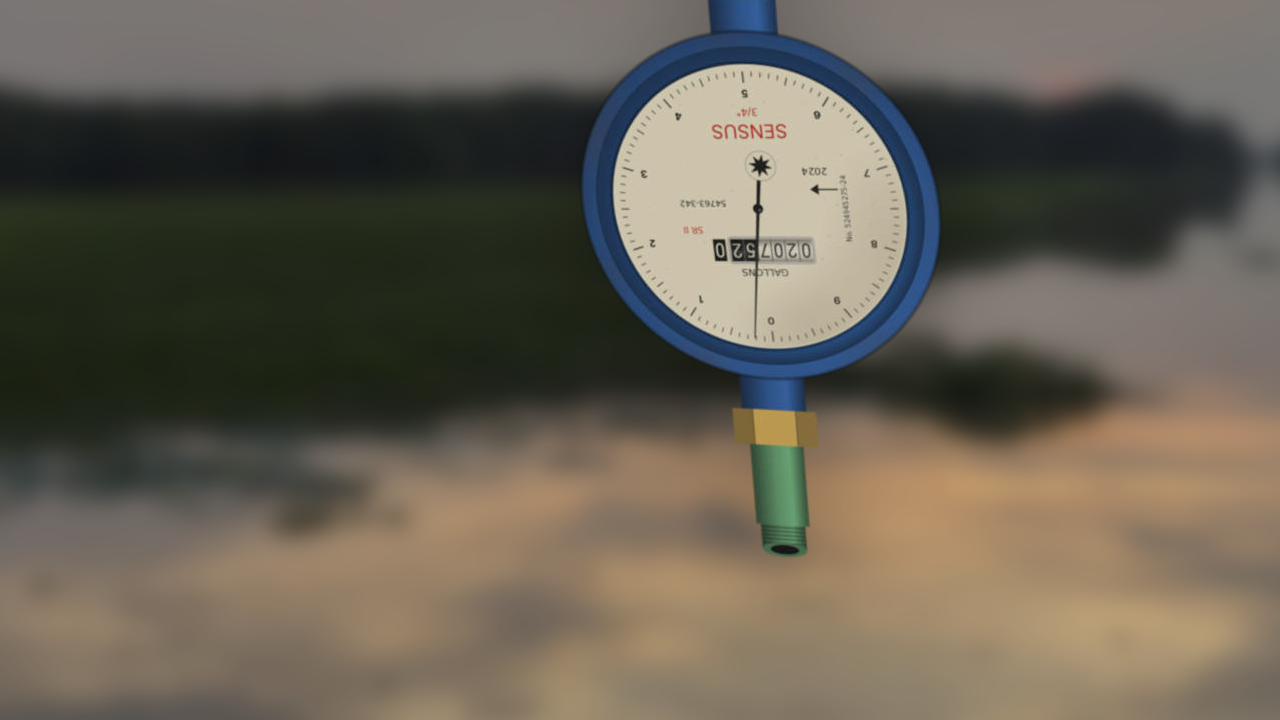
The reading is 207520.2 gal
